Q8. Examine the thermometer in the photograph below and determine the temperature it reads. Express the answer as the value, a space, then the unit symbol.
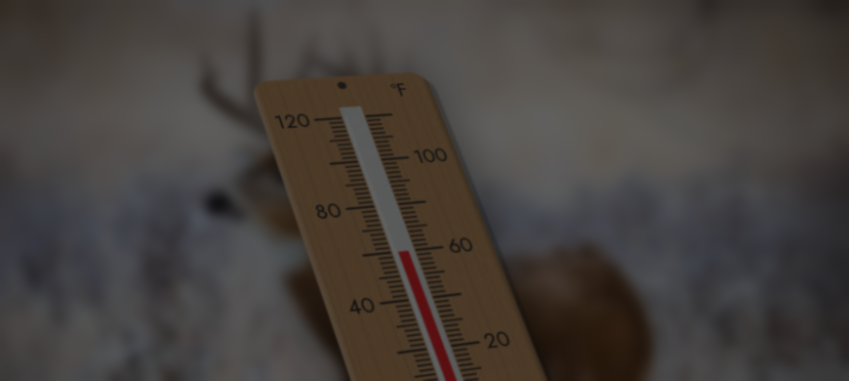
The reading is 60 °F
